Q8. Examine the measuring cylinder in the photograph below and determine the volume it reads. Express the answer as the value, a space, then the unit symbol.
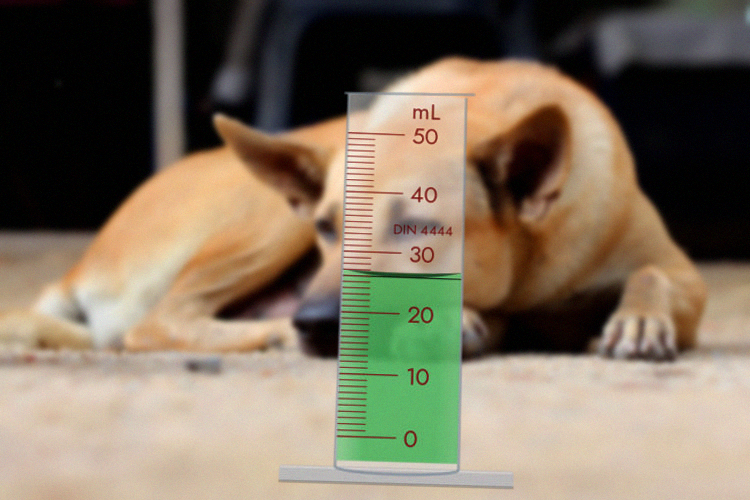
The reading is 26 mL
